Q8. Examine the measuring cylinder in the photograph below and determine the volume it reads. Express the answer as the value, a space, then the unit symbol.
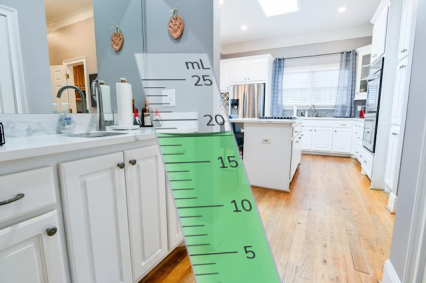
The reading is 18 mL
